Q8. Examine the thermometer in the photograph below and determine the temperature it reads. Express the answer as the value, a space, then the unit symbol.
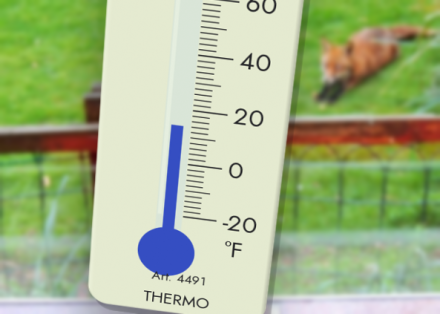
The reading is 14 °F
